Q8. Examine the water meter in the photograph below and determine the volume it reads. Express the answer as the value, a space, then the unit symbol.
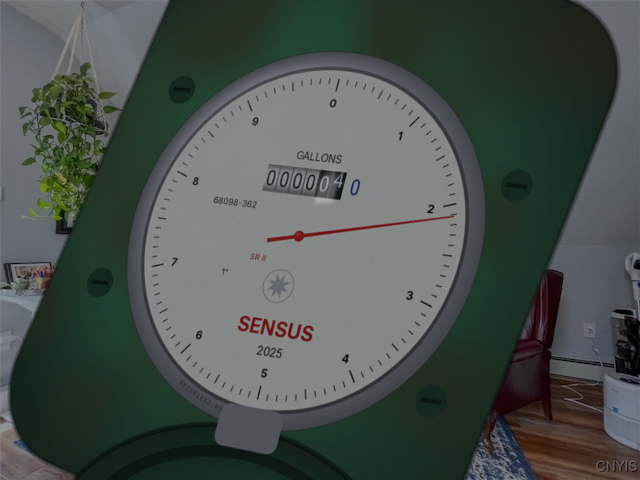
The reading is 42.1 gal
